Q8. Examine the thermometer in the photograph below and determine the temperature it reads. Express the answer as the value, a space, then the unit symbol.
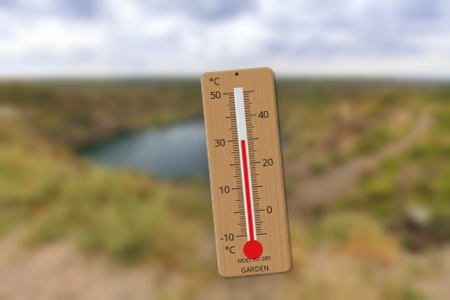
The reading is 30 °C
